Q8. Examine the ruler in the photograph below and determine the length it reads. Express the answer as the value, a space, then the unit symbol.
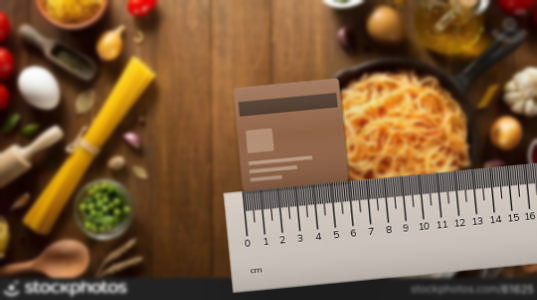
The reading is 6 cm
